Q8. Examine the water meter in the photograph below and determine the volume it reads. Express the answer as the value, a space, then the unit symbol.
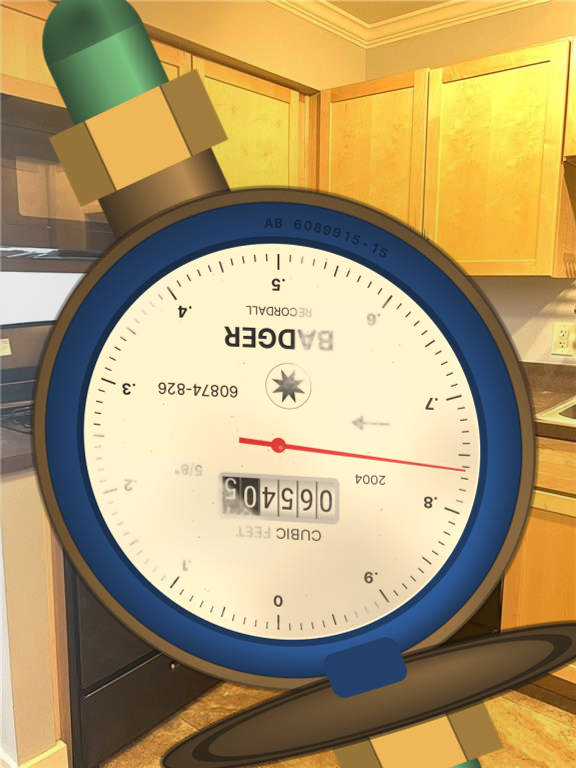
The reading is 65404.76 ft³
